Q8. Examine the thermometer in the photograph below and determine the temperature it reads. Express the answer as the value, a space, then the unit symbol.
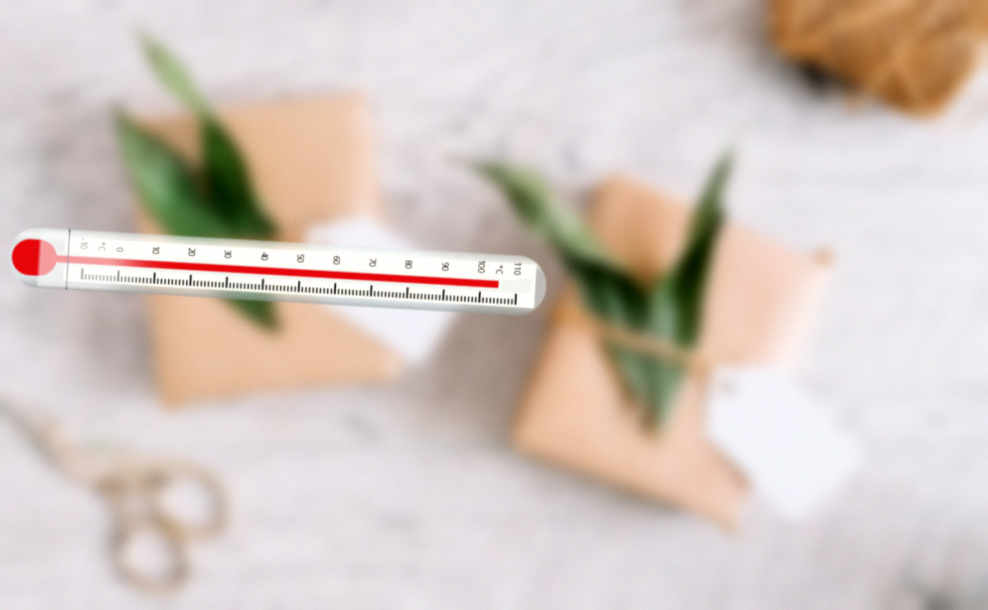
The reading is 105 °C
